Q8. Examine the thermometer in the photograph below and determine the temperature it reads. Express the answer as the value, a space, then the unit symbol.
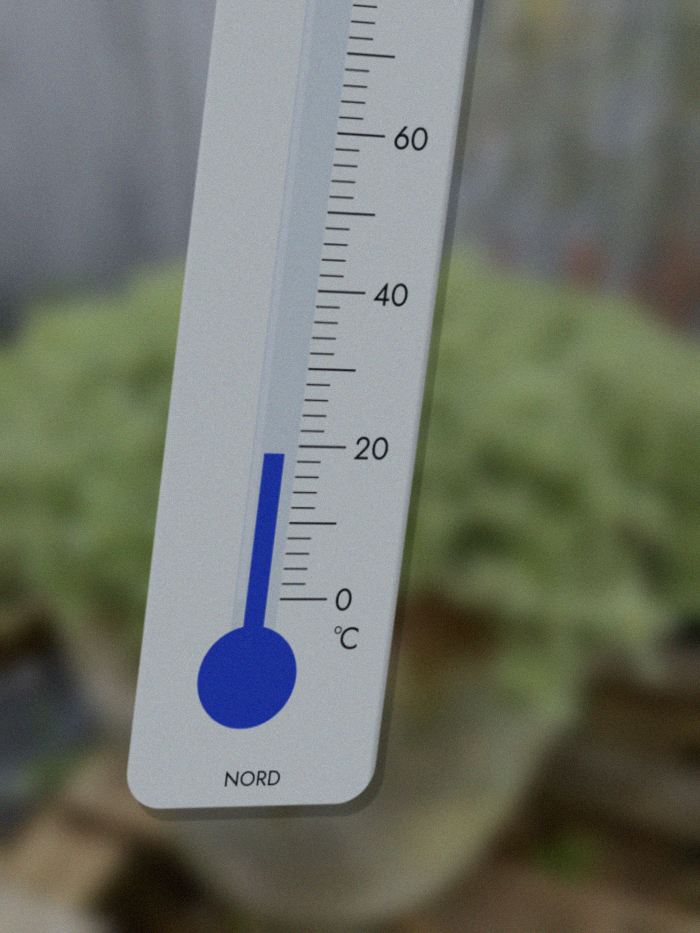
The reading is 19 °C
